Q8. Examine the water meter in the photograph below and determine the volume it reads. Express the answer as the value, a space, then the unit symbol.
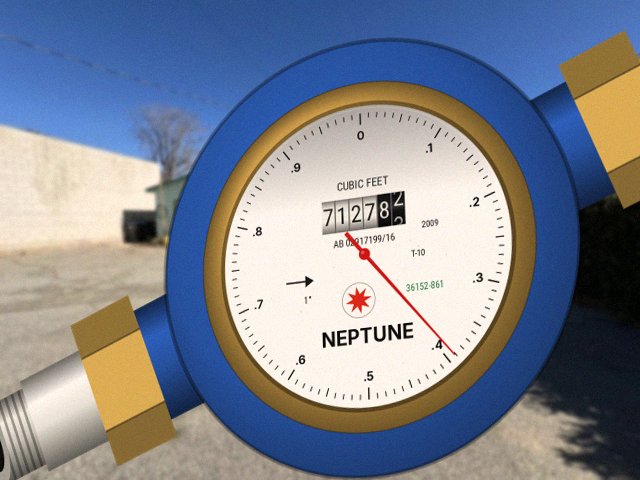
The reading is 712782.39 ft³
